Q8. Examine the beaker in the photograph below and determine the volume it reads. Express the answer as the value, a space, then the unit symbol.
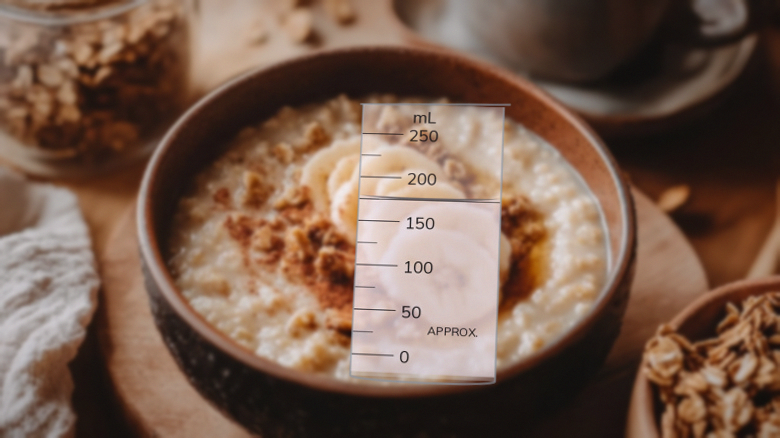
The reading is 175 mL
